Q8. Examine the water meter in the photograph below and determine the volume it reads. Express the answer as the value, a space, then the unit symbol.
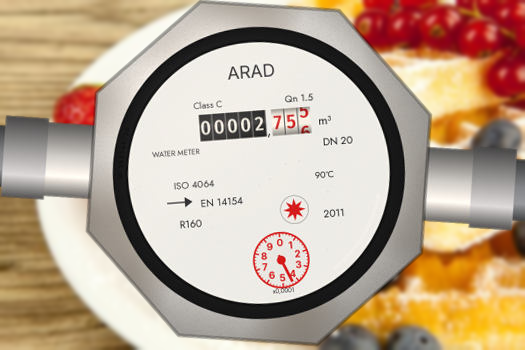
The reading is 2.7554 m³
